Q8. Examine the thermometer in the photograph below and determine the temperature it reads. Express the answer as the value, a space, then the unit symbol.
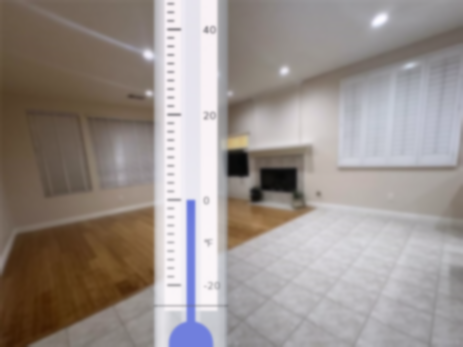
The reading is 0 °F
